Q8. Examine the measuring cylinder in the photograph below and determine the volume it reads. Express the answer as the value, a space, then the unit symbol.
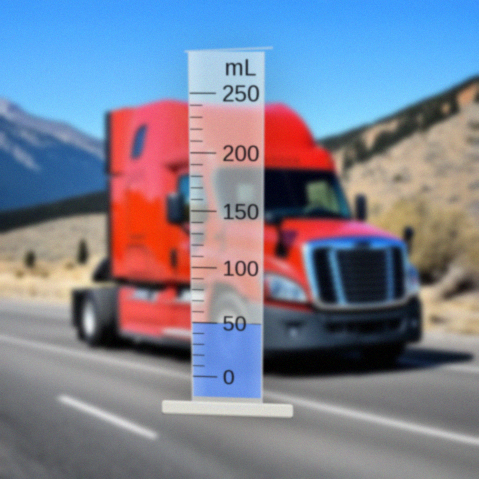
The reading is 50 mL
